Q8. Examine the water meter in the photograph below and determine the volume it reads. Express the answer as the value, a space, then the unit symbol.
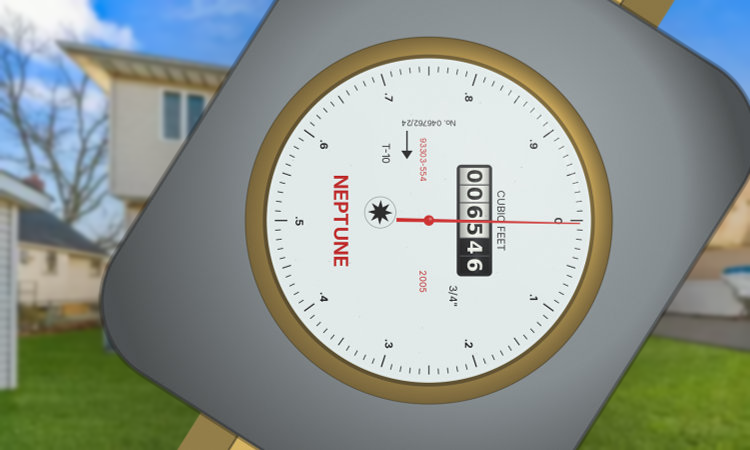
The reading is 6546.00 ft³
